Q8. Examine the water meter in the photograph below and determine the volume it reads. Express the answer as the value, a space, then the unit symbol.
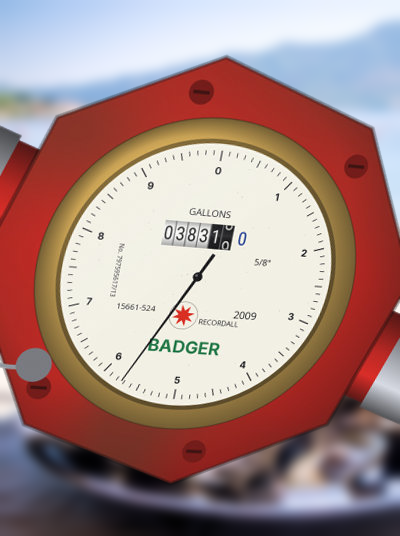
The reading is 383185.7 gal
